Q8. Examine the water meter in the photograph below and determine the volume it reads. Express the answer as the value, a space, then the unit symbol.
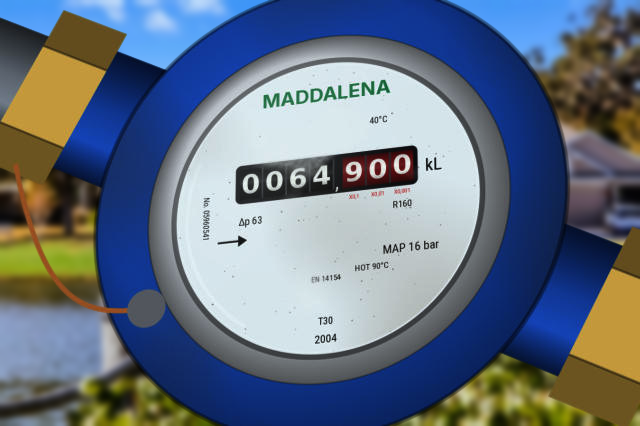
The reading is 64.900 kL
